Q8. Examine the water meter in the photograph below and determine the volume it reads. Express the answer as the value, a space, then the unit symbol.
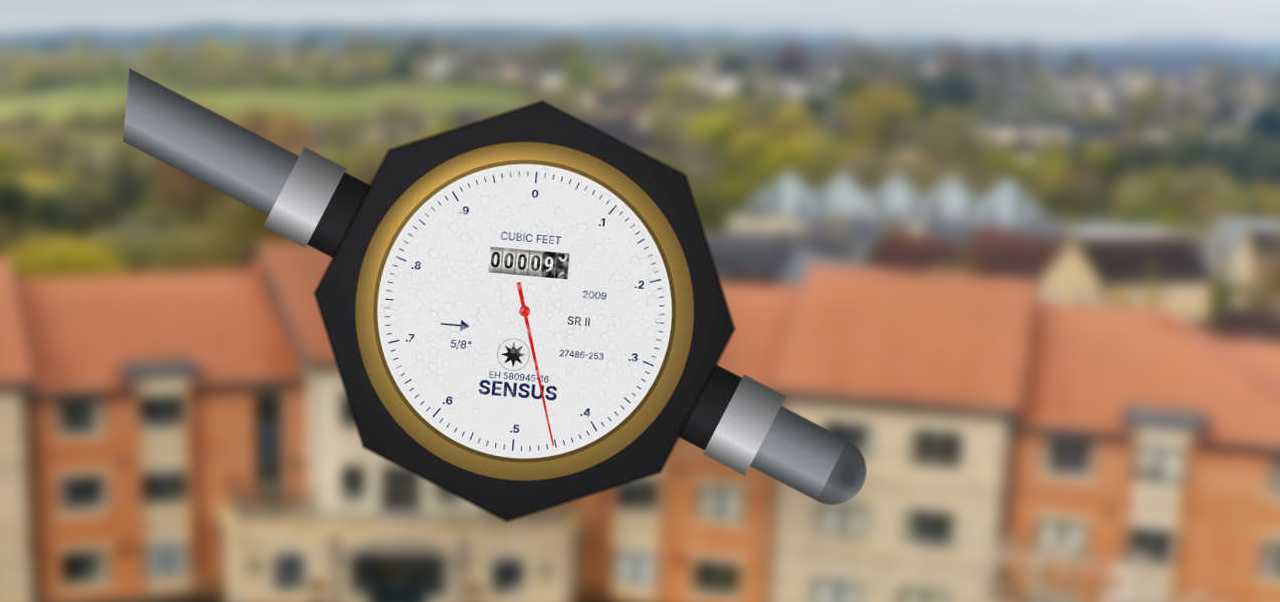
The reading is 95.45 ft³
